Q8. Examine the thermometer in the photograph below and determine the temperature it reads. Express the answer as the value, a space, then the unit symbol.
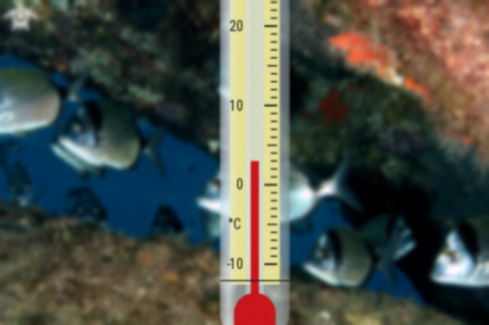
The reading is 3 °C
